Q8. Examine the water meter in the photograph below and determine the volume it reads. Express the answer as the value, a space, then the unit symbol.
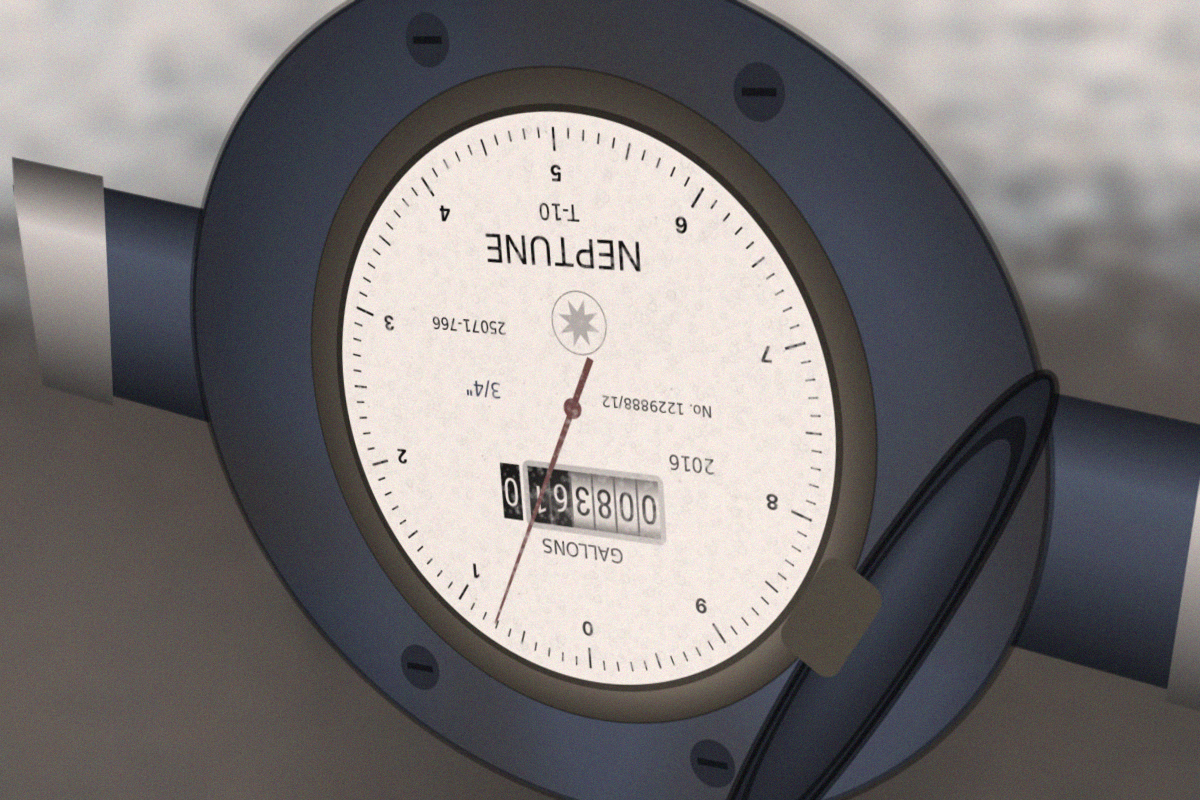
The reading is 83610.7 gal
